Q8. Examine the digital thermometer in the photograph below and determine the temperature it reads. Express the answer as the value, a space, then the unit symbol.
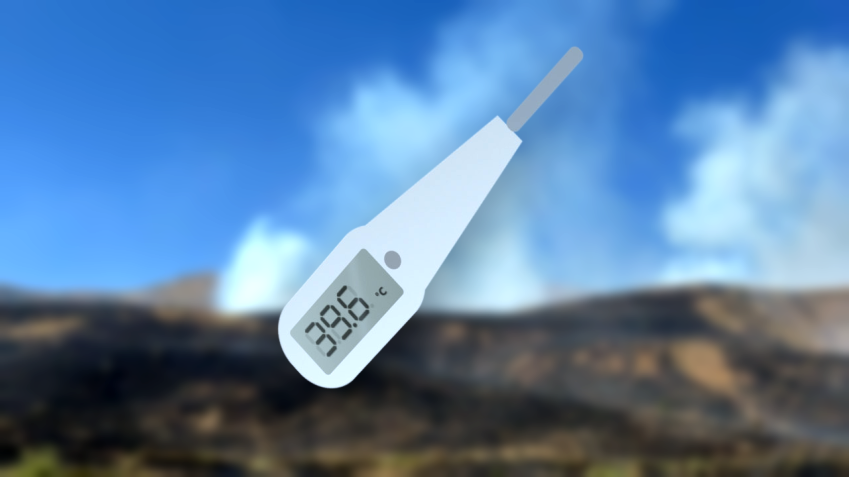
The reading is 39.6 °C
